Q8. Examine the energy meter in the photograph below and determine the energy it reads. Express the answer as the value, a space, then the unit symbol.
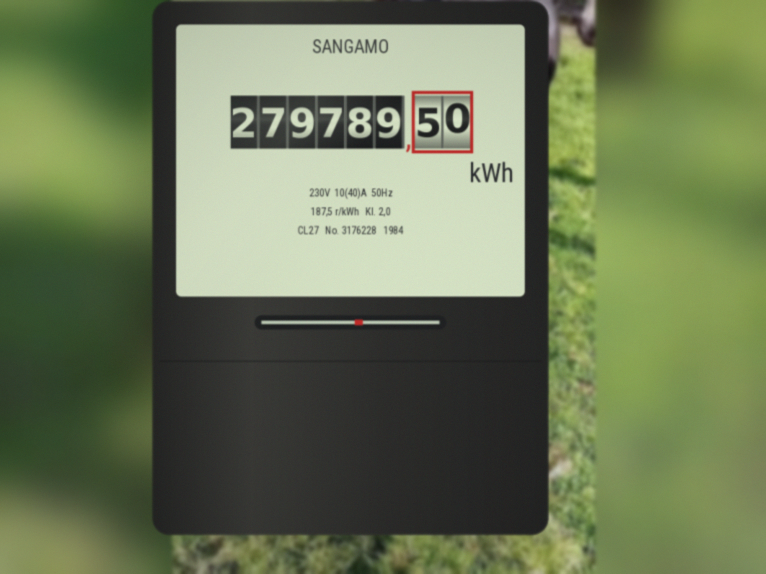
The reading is 279789.50 kWh
